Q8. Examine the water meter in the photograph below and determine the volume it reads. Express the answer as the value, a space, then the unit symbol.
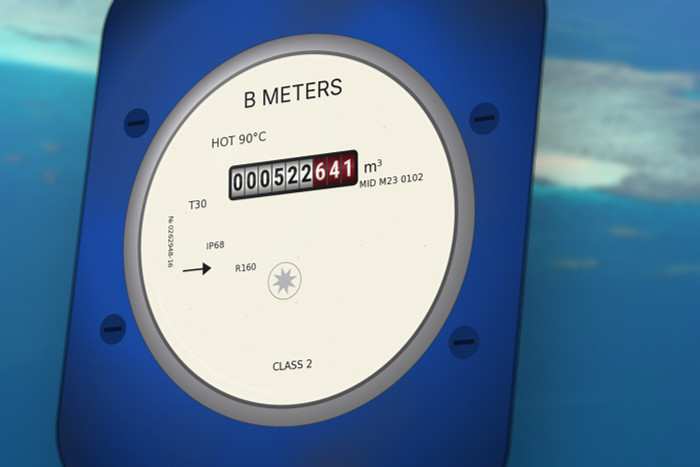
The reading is 522.641 m³
